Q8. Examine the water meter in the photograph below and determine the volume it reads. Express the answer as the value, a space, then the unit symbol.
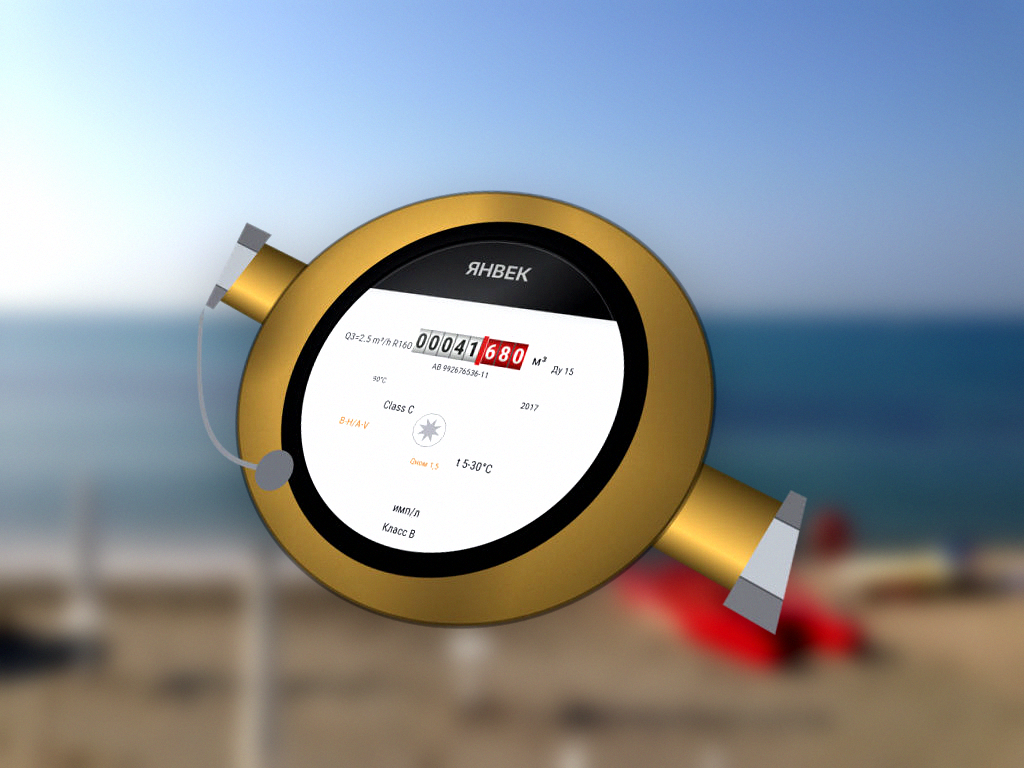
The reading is 41.680 m³
